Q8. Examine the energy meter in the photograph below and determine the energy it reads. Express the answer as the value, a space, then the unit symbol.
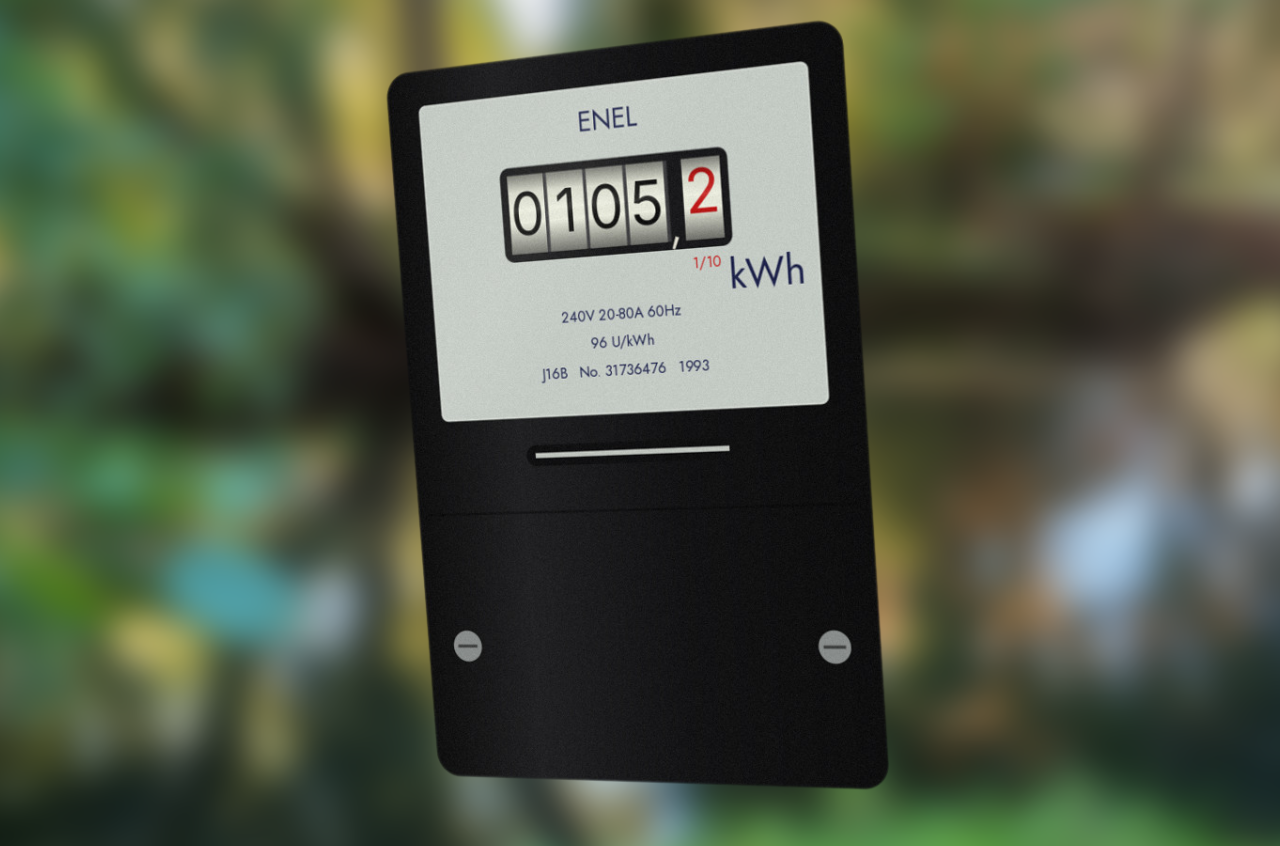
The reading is 105.2 kWh
